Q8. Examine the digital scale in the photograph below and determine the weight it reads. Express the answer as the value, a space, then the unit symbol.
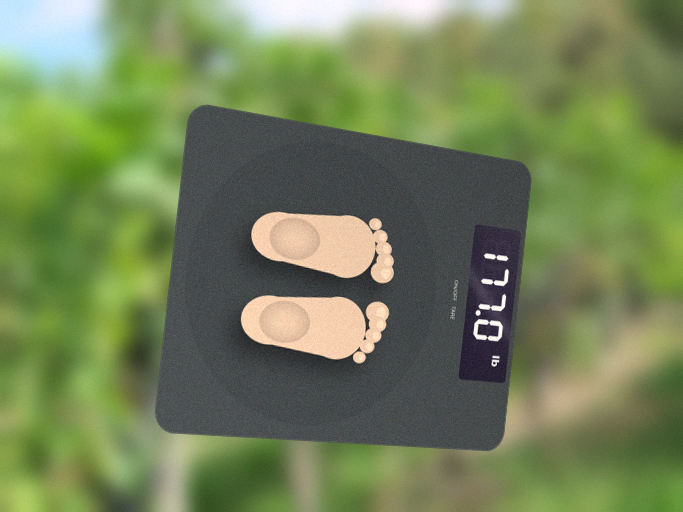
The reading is 177.0 lb
